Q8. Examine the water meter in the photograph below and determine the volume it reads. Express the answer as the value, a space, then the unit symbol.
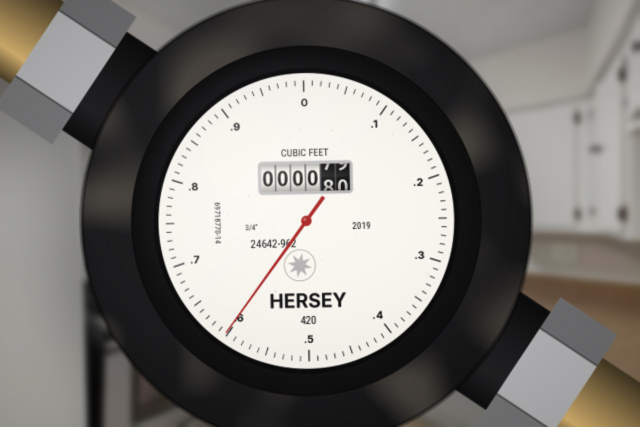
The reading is 79.60 ft³
